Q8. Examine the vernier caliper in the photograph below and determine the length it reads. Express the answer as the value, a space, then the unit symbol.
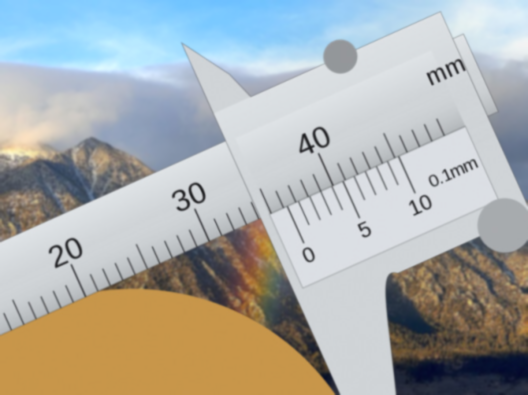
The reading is 36.3 mm
